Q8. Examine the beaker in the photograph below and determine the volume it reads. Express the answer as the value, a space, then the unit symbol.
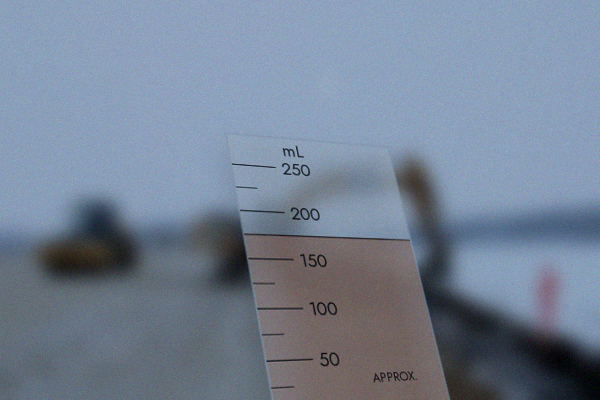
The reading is 175 mL
